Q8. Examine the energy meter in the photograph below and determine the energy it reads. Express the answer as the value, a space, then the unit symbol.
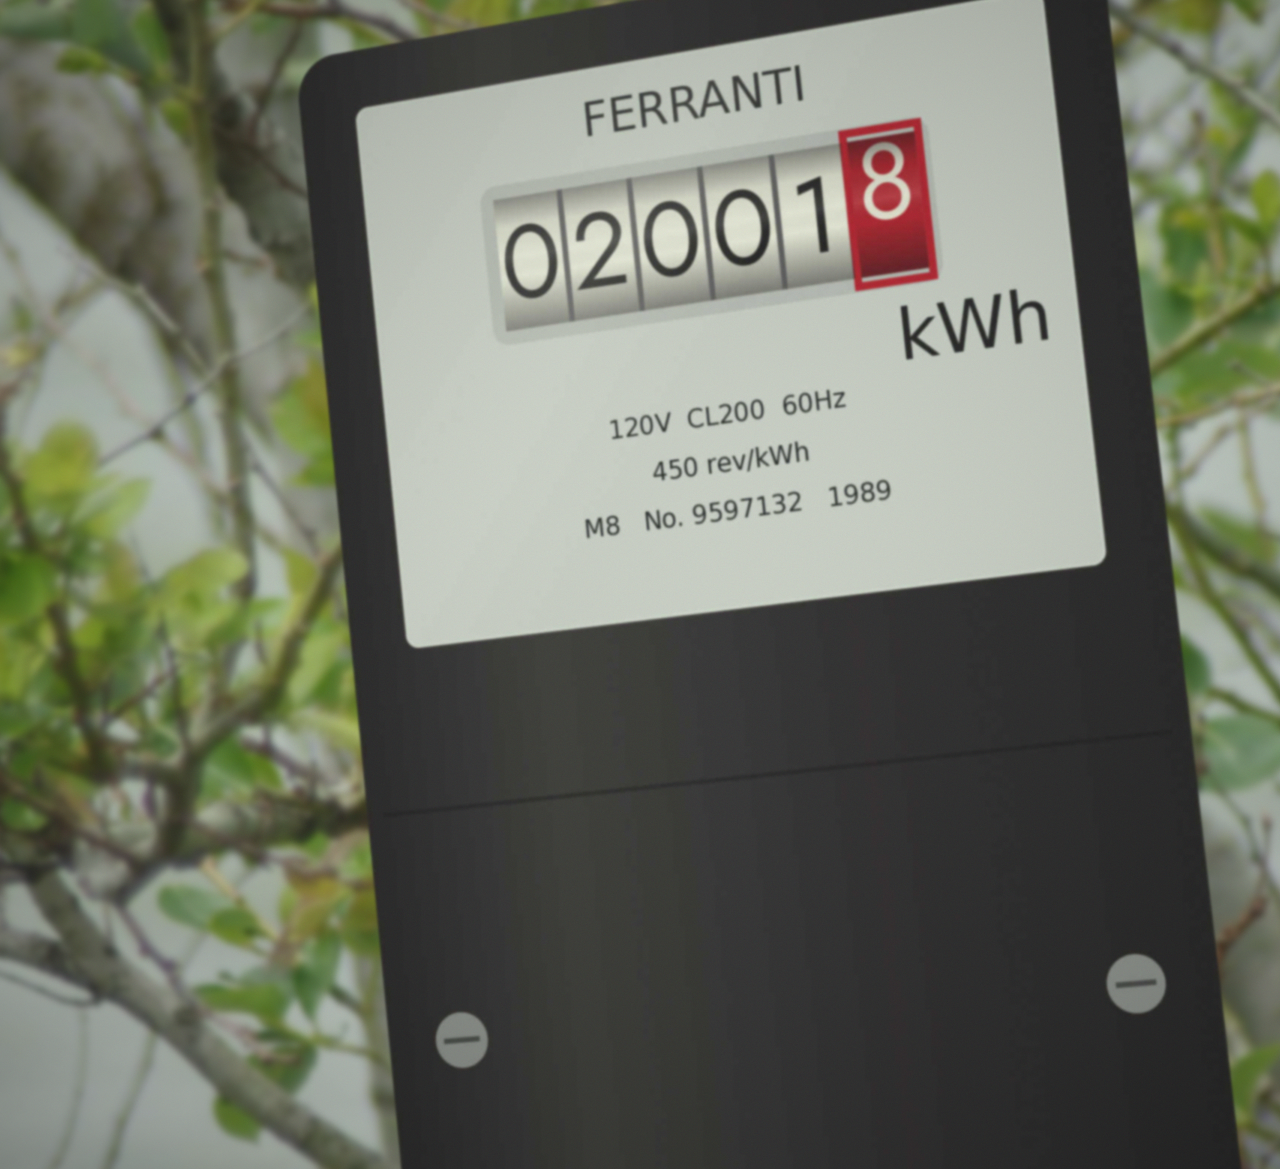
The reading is 2001.8 kWh
